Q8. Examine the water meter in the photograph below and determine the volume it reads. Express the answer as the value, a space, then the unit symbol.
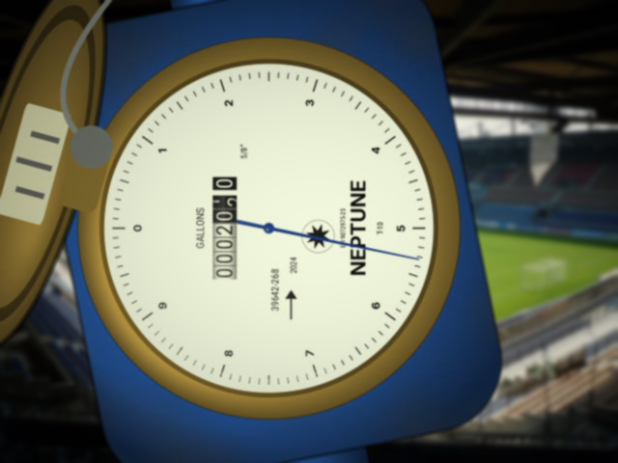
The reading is 2015.3 gal
